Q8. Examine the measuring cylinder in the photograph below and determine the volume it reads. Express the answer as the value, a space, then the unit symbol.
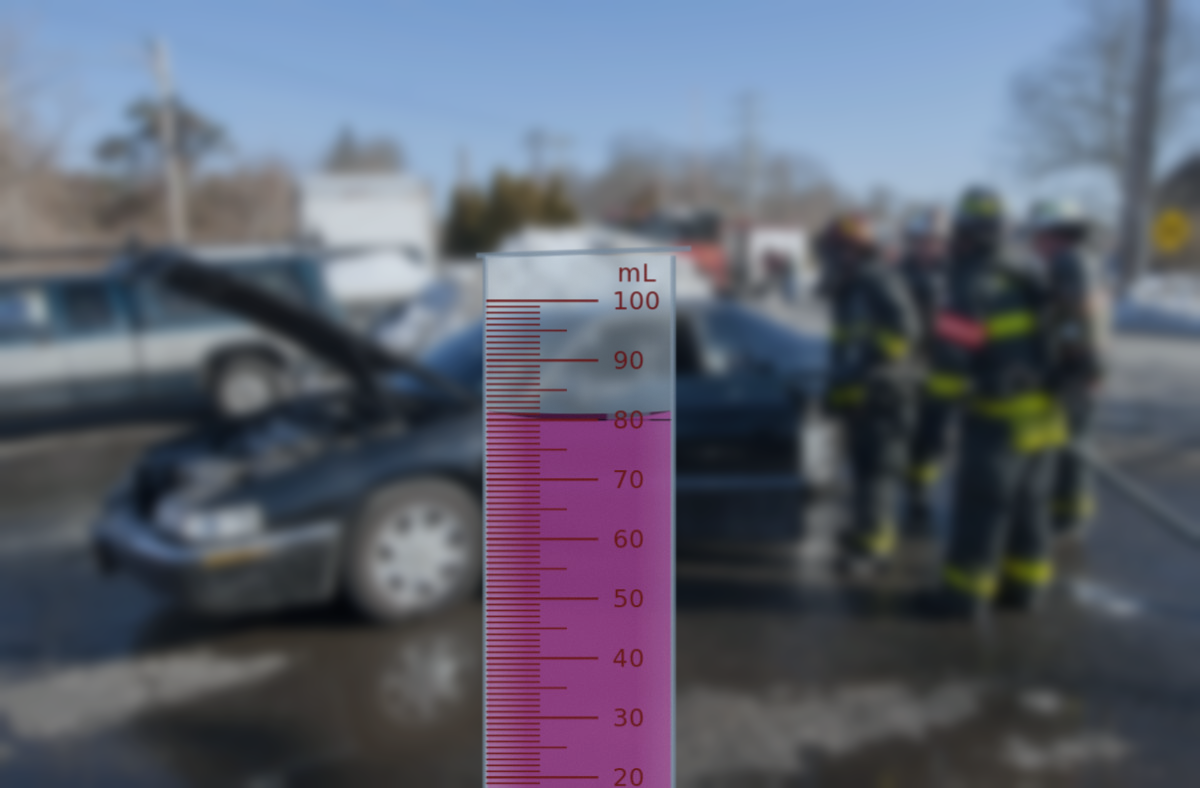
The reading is 80 mL
